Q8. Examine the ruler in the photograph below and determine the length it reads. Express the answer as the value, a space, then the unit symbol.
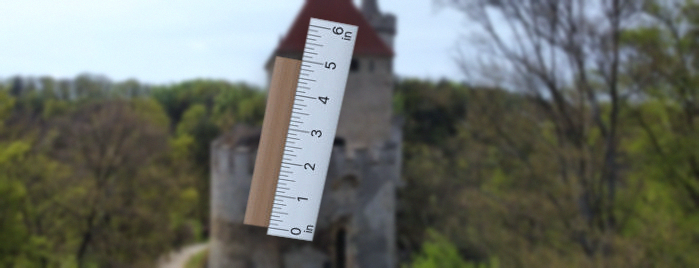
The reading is 5 in
